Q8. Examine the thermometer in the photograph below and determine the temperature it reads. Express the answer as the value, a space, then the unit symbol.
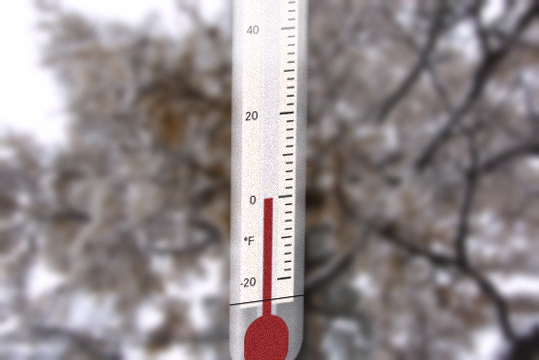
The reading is 0 °F
